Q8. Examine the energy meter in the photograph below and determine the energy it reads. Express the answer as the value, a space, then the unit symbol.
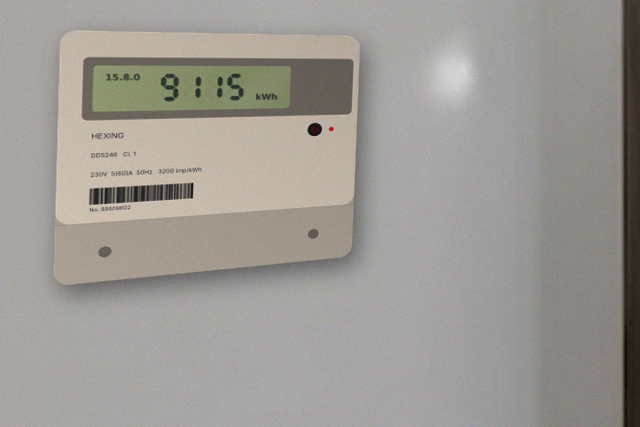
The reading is 9115 kWh
